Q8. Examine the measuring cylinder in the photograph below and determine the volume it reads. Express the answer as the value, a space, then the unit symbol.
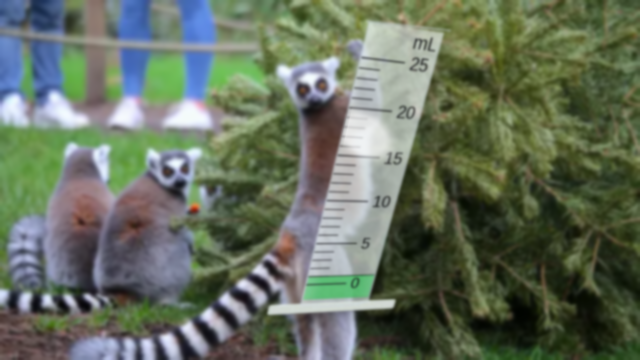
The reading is 1 mL
